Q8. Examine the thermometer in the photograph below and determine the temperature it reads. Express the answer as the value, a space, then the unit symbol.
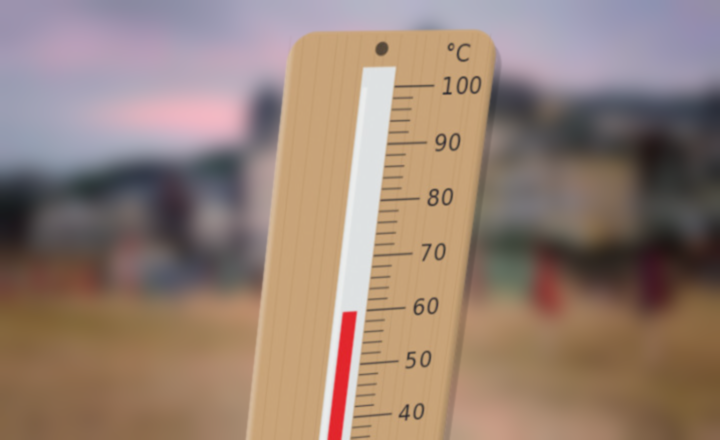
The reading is 60 °C
